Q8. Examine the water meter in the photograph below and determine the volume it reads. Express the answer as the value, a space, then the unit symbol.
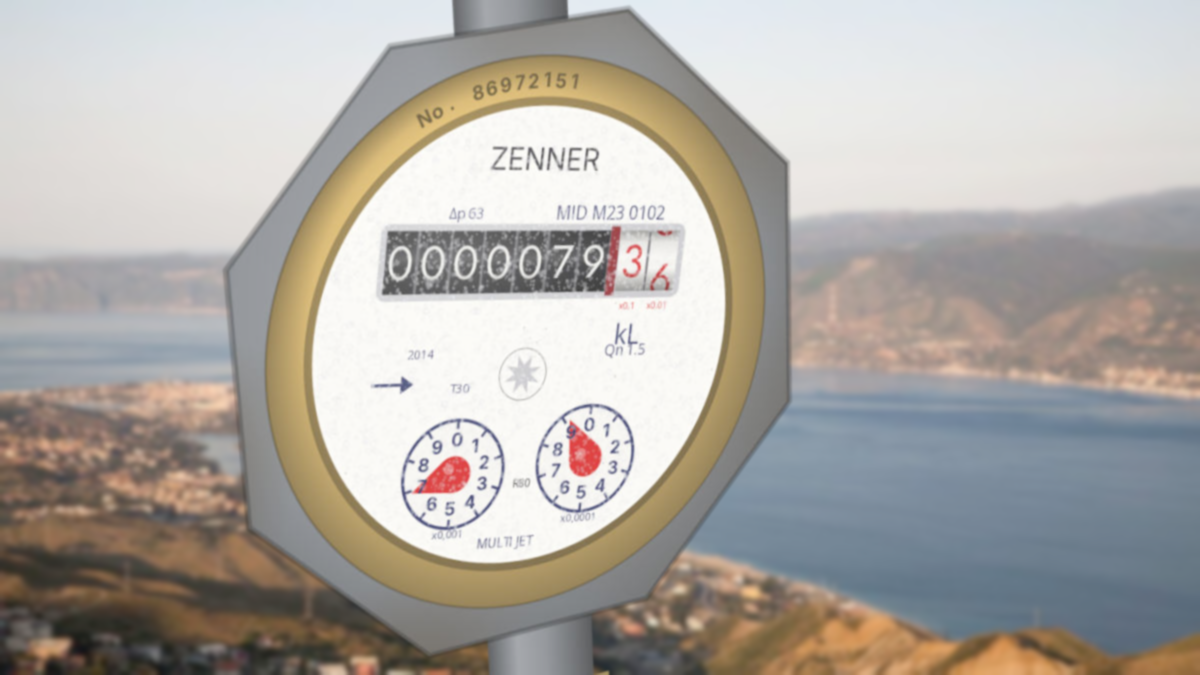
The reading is 79.3569 kL
